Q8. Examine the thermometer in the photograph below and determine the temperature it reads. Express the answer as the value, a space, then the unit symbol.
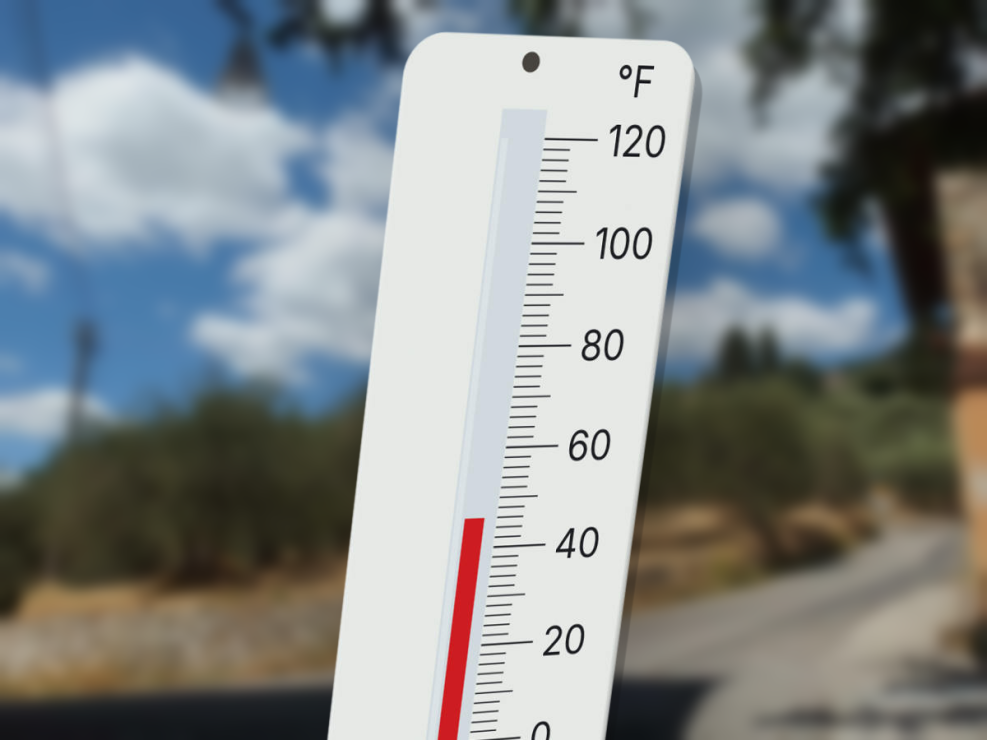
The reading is 46 °F
